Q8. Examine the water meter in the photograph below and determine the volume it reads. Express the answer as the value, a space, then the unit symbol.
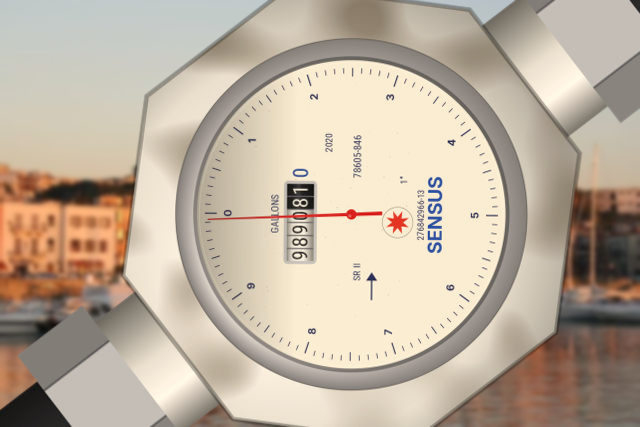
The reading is 9890809.9 gal
